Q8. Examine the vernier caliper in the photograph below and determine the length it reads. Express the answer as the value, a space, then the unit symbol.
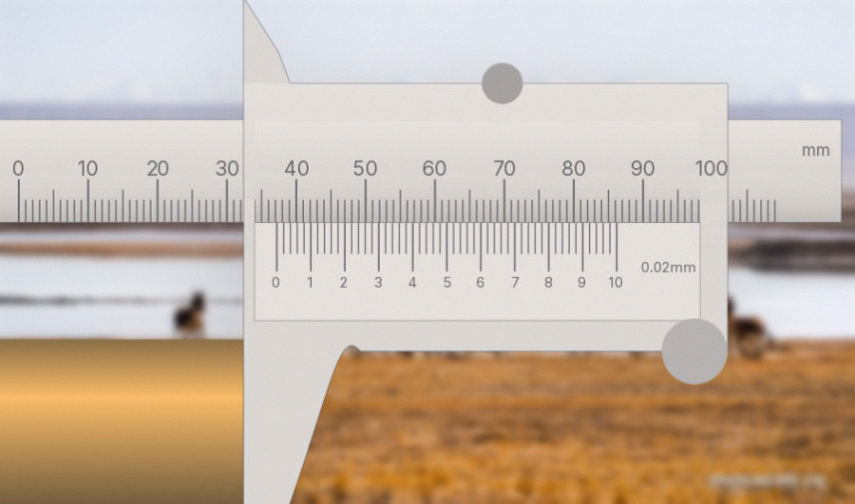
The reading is 37.2 mm
